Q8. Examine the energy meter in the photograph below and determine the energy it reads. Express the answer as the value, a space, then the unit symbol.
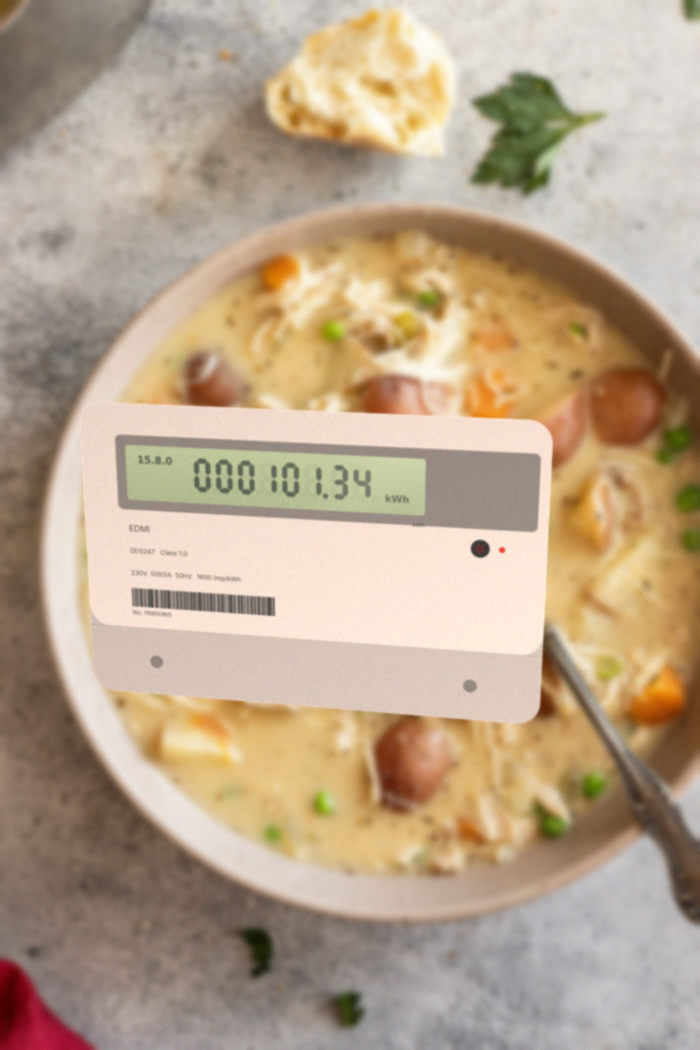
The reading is 101.34 kWh
